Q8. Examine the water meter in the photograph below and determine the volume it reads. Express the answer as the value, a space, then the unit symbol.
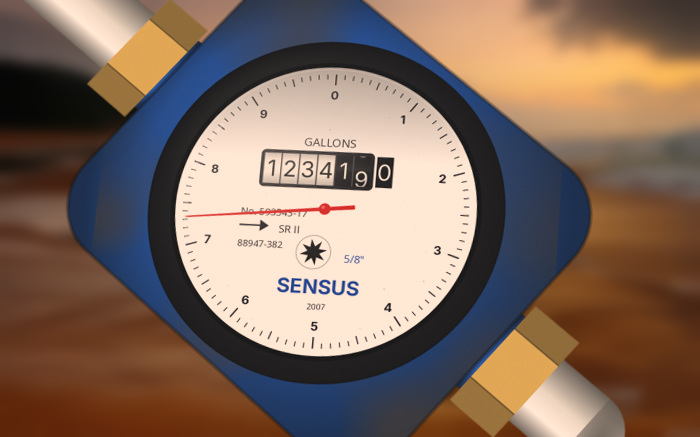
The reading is 1234187.3 gal
